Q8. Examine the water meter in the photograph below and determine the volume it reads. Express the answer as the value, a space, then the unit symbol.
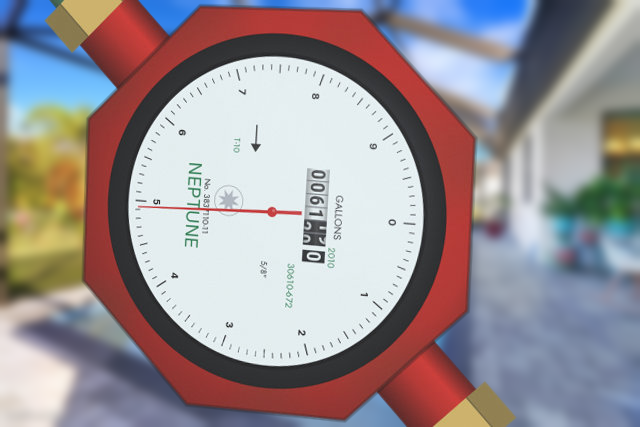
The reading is 61194.9 gal
